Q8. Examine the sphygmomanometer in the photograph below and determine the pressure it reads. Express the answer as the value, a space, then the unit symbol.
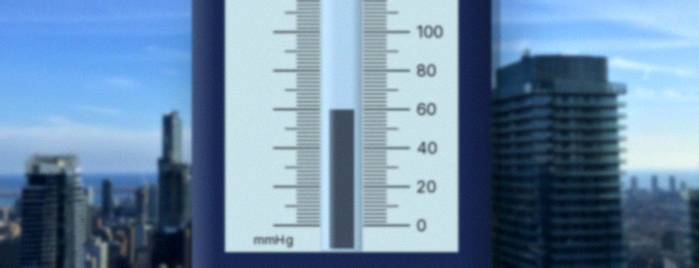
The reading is 60 mmHg
